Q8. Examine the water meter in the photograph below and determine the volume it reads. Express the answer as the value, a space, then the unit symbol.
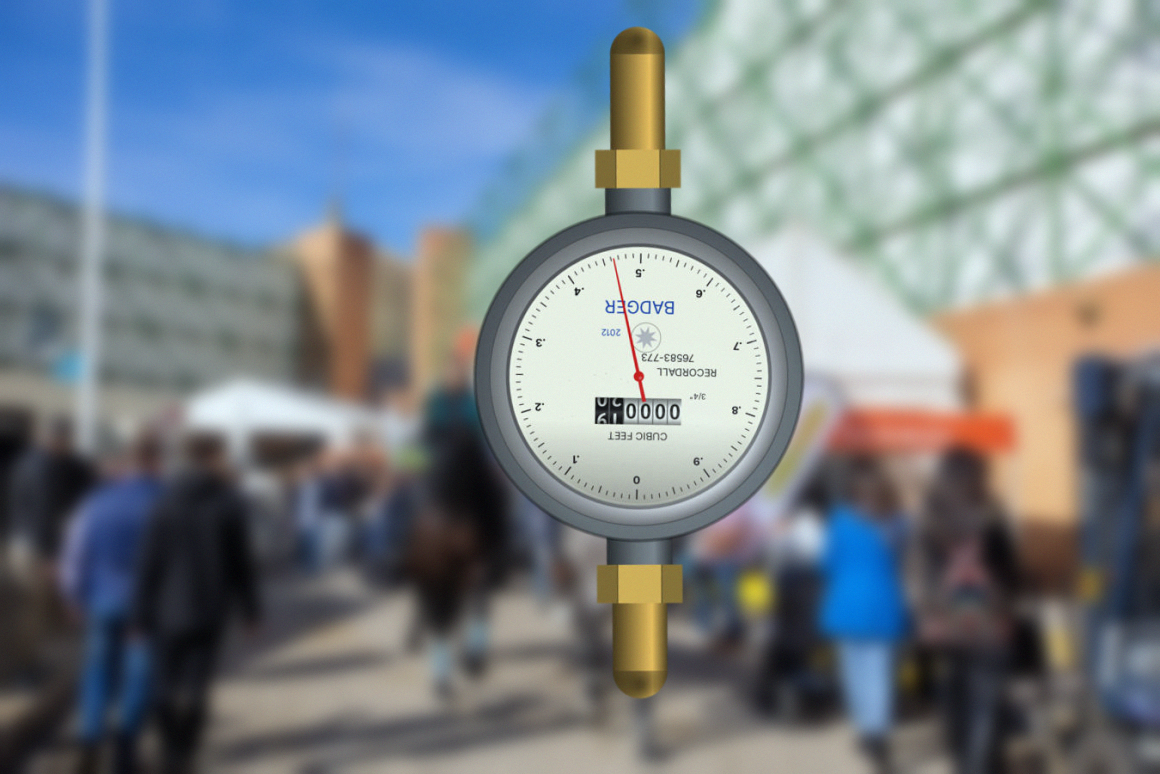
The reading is 19.46 ft³
